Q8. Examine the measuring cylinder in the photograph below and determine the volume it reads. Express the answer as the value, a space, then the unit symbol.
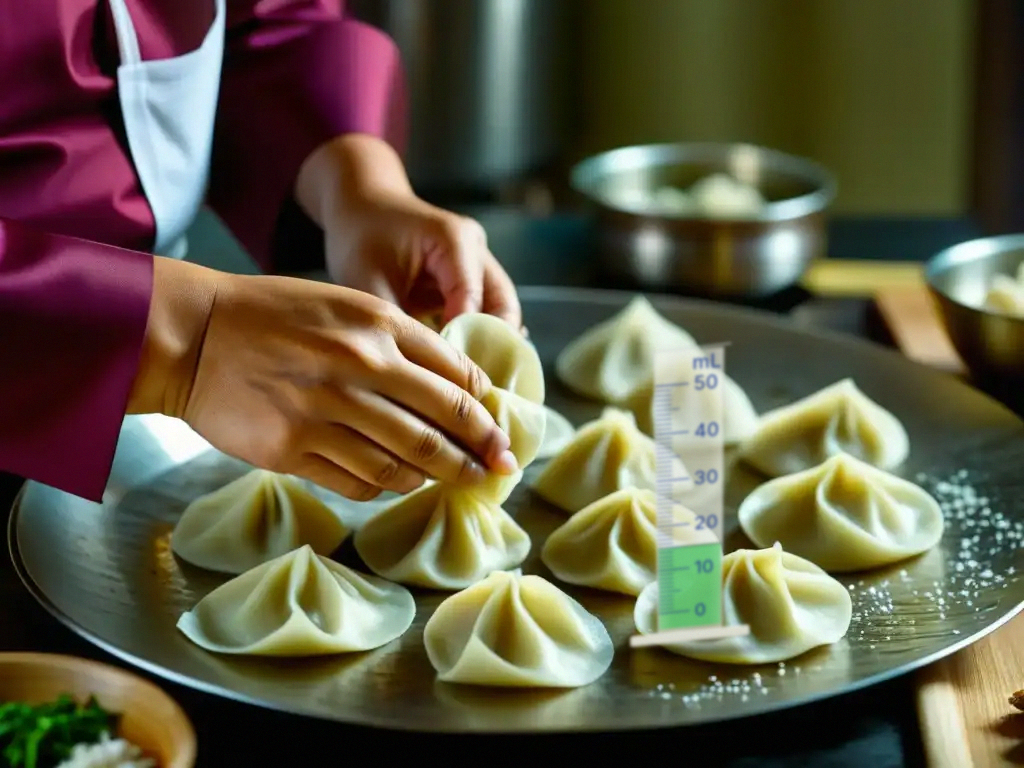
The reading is 15 mL
